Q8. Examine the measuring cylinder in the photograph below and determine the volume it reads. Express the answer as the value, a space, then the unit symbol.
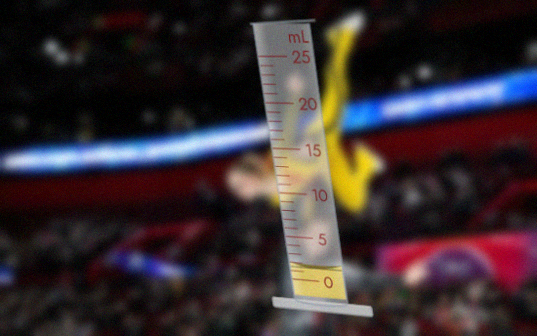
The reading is 1.5 mL
